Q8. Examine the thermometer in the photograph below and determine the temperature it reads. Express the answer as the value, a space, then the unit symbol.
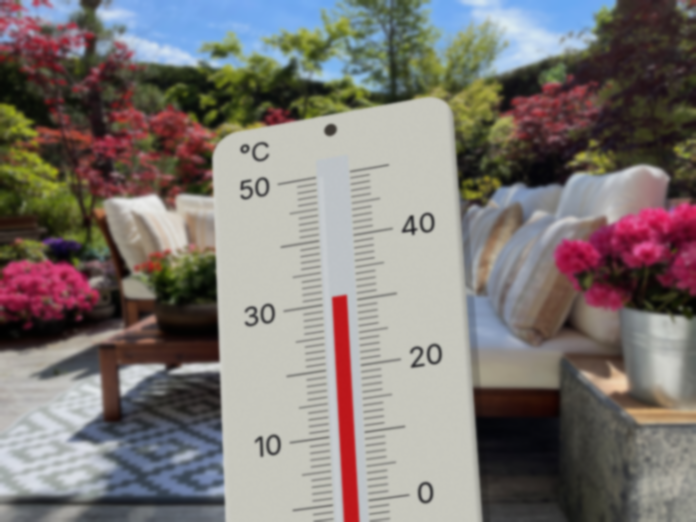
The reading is 31 °C
